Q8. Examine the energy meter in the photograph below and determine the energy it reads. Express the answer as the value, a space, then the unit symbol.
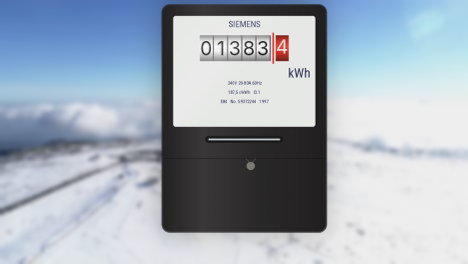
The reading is 1383.4 kWh
